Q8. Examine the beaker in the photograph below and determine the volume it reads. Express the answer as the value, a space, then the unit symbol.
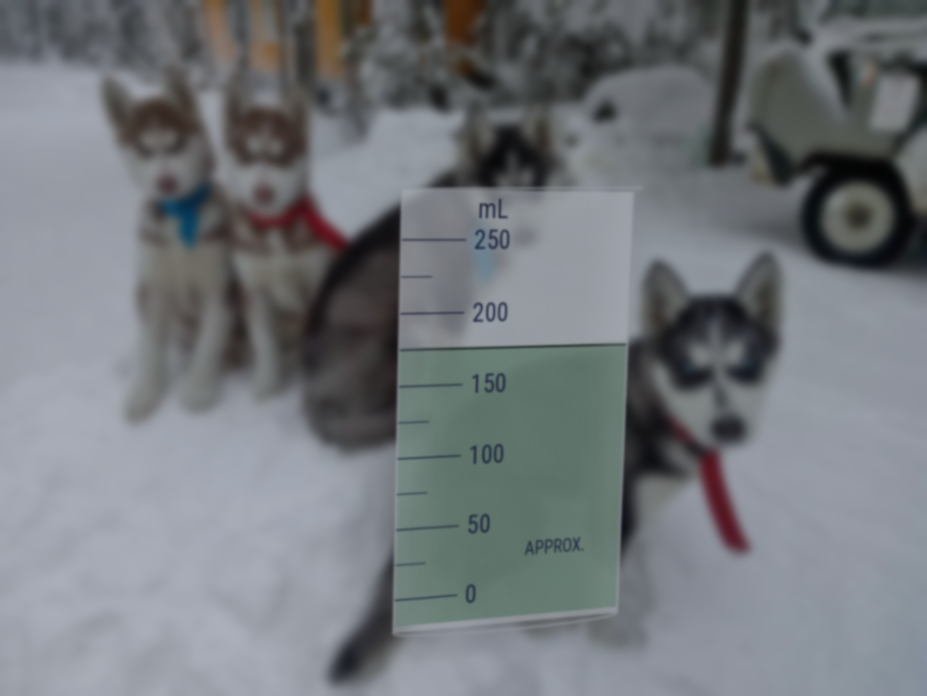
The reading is 175 mL
